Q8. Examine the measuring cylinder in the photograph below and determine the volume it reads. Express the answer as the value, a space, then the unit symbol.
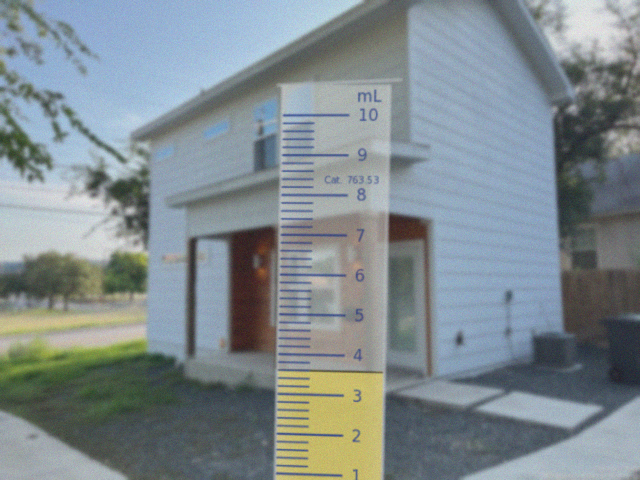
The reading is 3.6 mL
